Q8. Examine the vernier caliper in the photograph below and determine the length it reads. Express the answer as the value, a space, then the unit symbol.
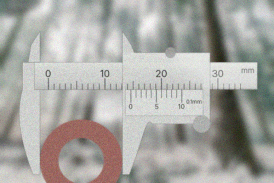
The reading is 14.6 mm
